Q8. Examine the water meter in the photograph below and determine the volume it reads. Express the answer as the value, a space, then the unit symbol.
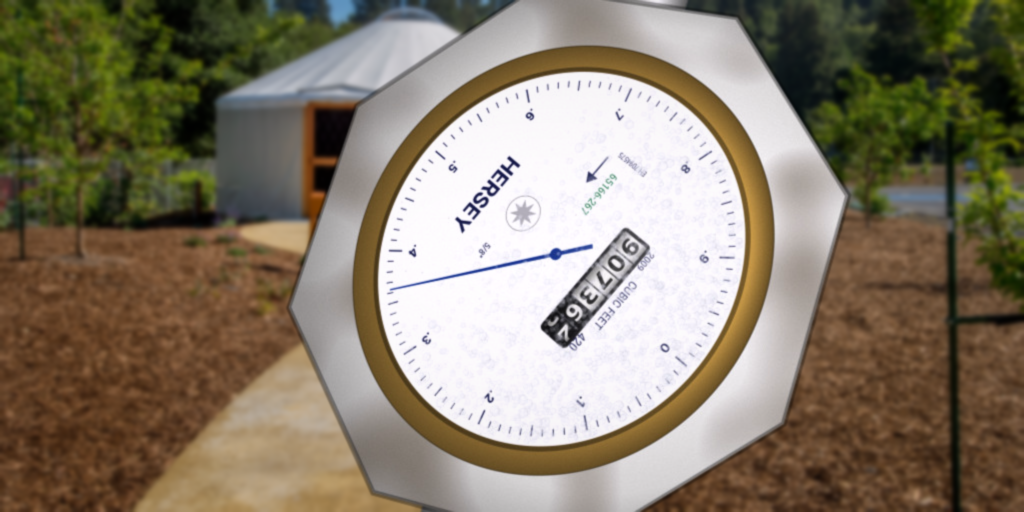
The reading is 907362.36 ft³
